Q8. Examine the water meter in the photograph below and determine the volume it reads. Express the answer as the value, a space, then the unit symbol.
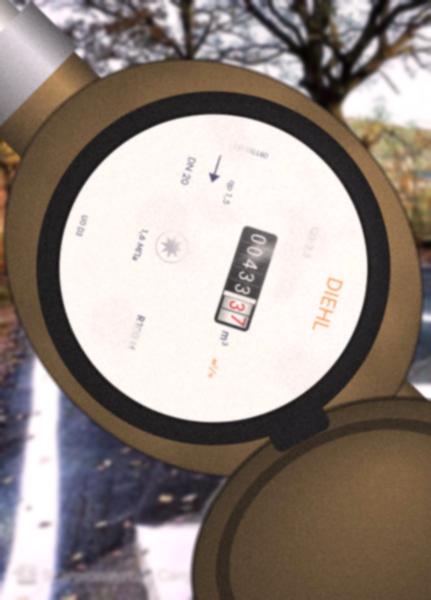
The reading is 433.37 m³
